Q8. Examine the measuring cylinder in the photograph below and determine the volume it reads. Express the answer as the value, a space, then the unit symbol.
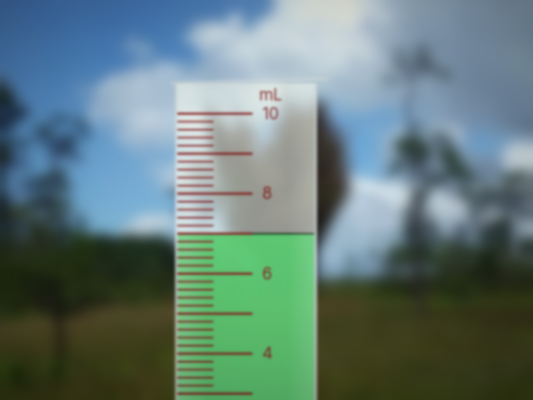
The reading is 7 mL
